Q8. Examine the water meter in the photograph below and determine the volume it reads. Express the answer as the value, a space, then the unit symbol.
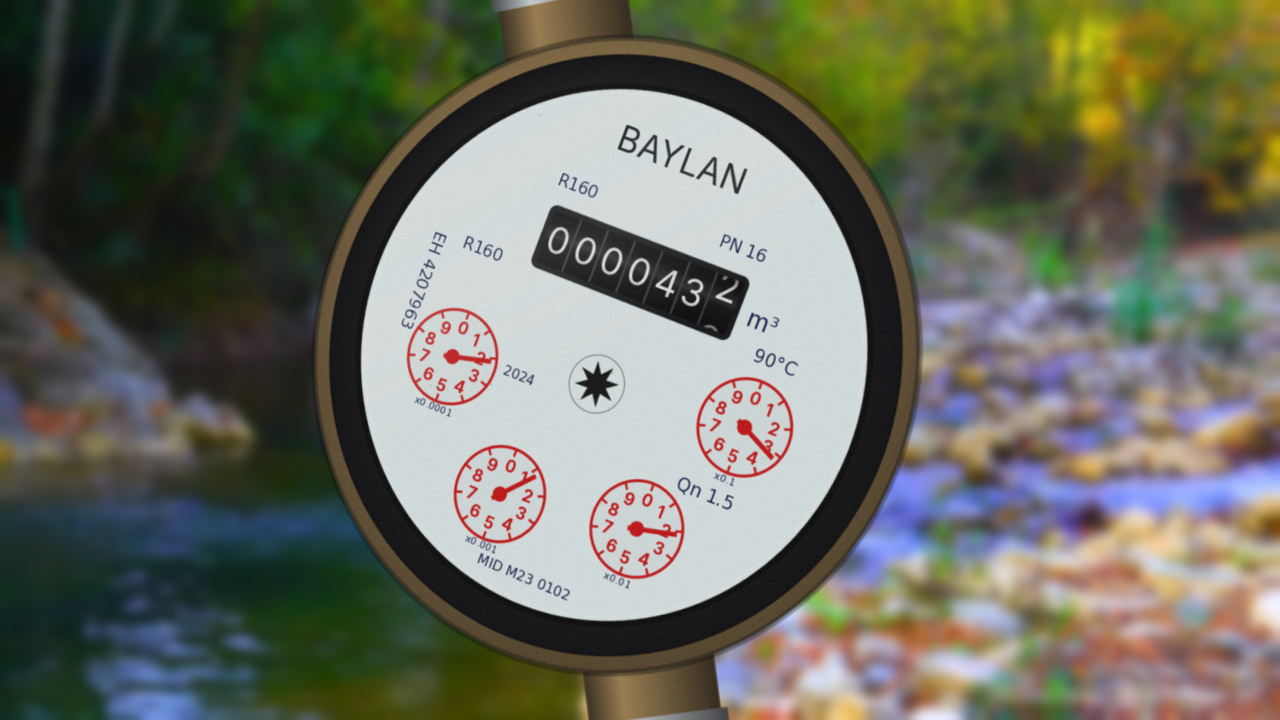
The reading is 432.3212 m³
